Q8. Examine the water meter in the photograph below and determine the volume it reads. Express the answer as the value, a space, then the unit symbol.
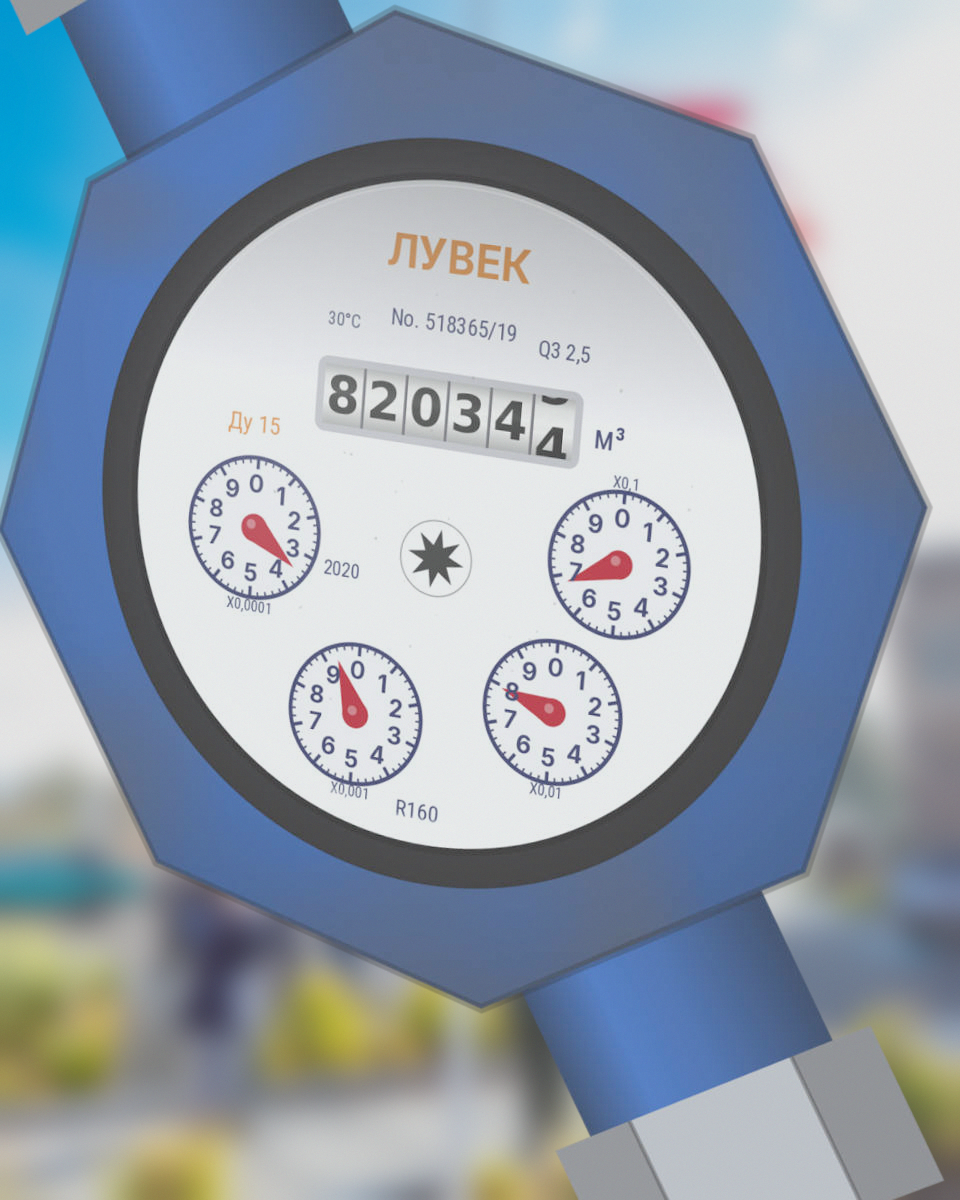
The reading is 820343.6793 m³
